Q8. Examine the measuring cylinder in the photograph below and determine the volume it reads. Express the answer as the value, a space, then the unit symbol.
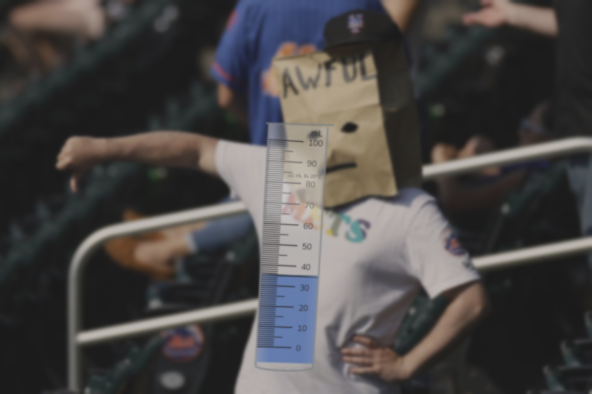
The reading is 35 mL
